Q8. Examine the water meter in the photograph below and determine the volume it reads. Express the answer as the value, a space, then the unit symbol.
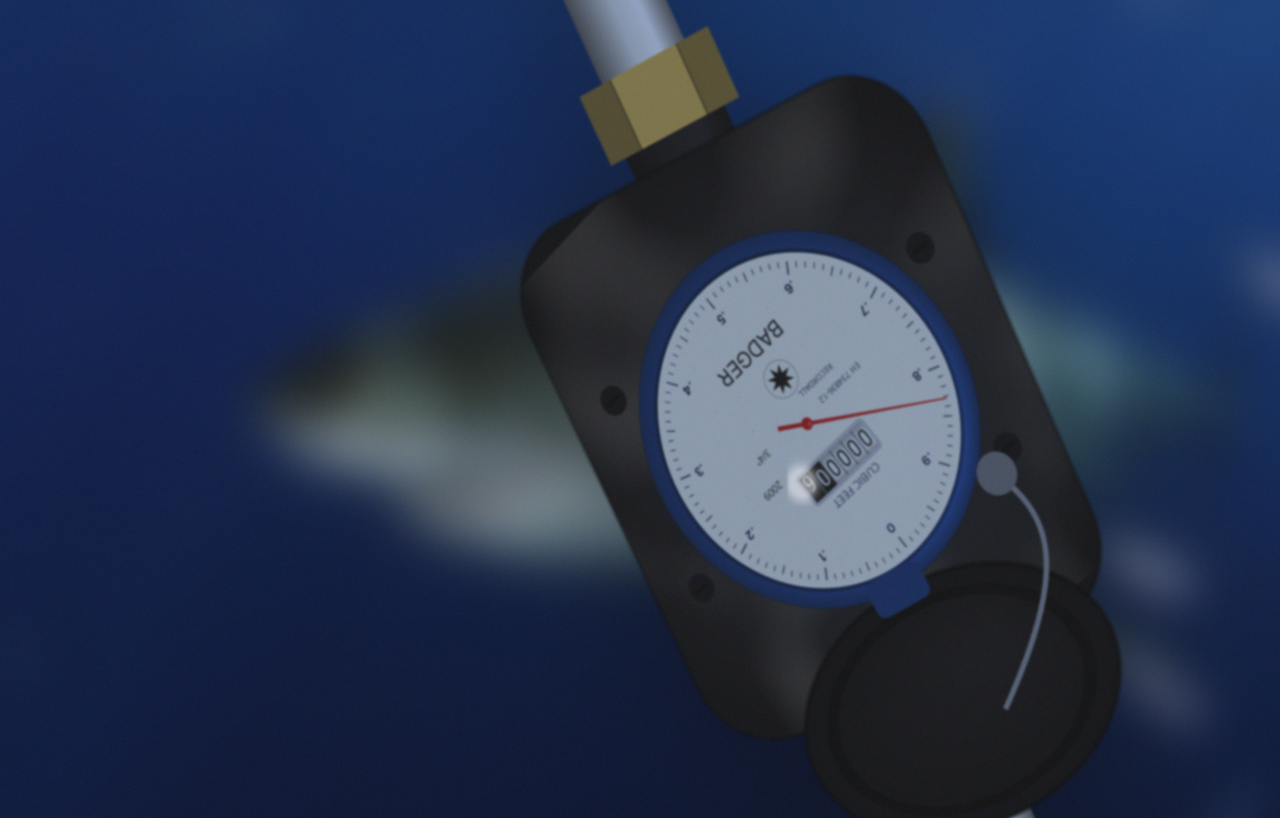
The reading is 5.83 ft³
